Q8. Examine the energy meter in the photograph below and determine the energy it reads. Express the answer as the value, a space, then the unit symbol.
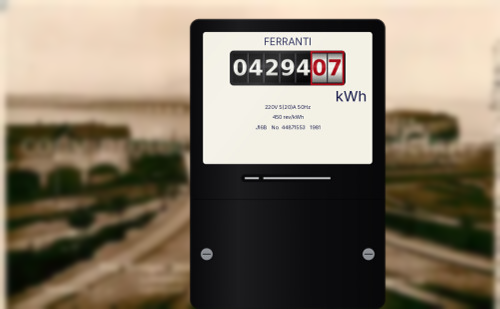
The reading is 4294.07 kWh
